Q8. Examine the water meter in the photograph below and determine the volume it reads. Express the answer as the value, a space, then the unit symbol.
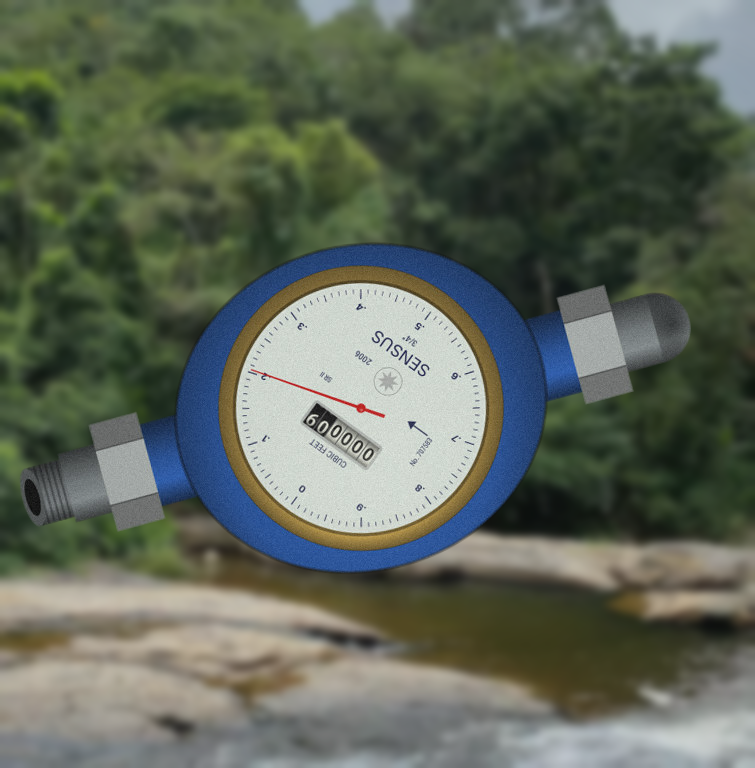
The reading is 9.20 ft³
